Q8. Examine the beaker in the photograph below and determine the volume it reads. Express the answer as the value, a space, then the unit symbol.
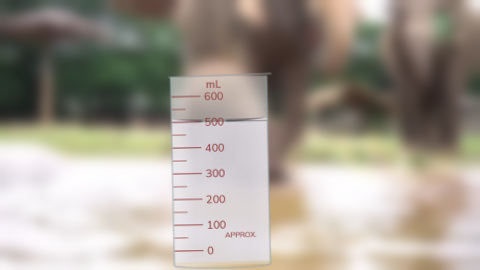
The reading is 500 mL
